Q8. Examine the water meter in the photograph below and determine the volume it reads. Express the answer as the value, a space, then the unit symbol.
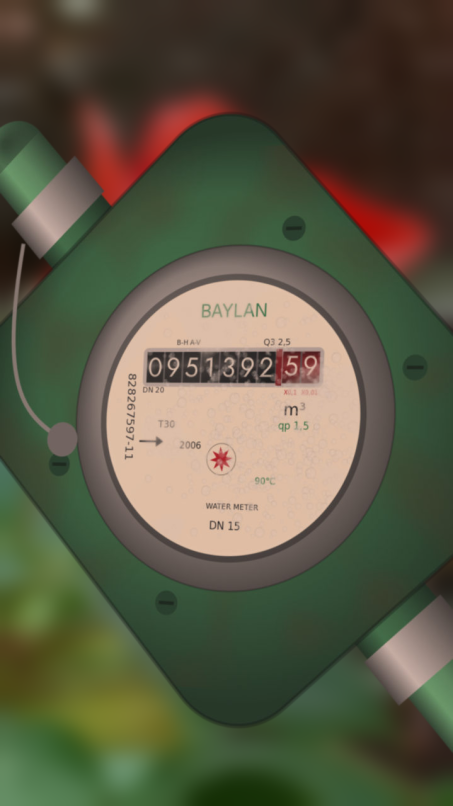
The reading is 951392.59 m³
